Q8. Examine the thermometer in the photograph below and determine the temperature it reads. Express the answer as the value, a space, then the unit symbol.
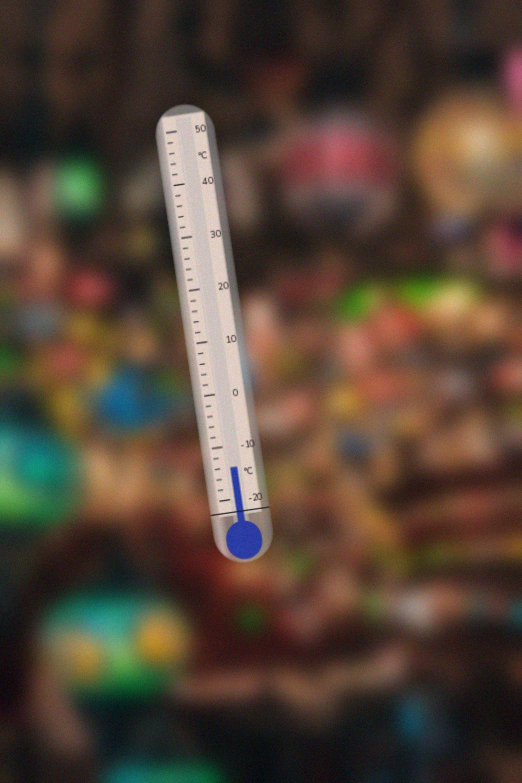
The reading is -14 °C
